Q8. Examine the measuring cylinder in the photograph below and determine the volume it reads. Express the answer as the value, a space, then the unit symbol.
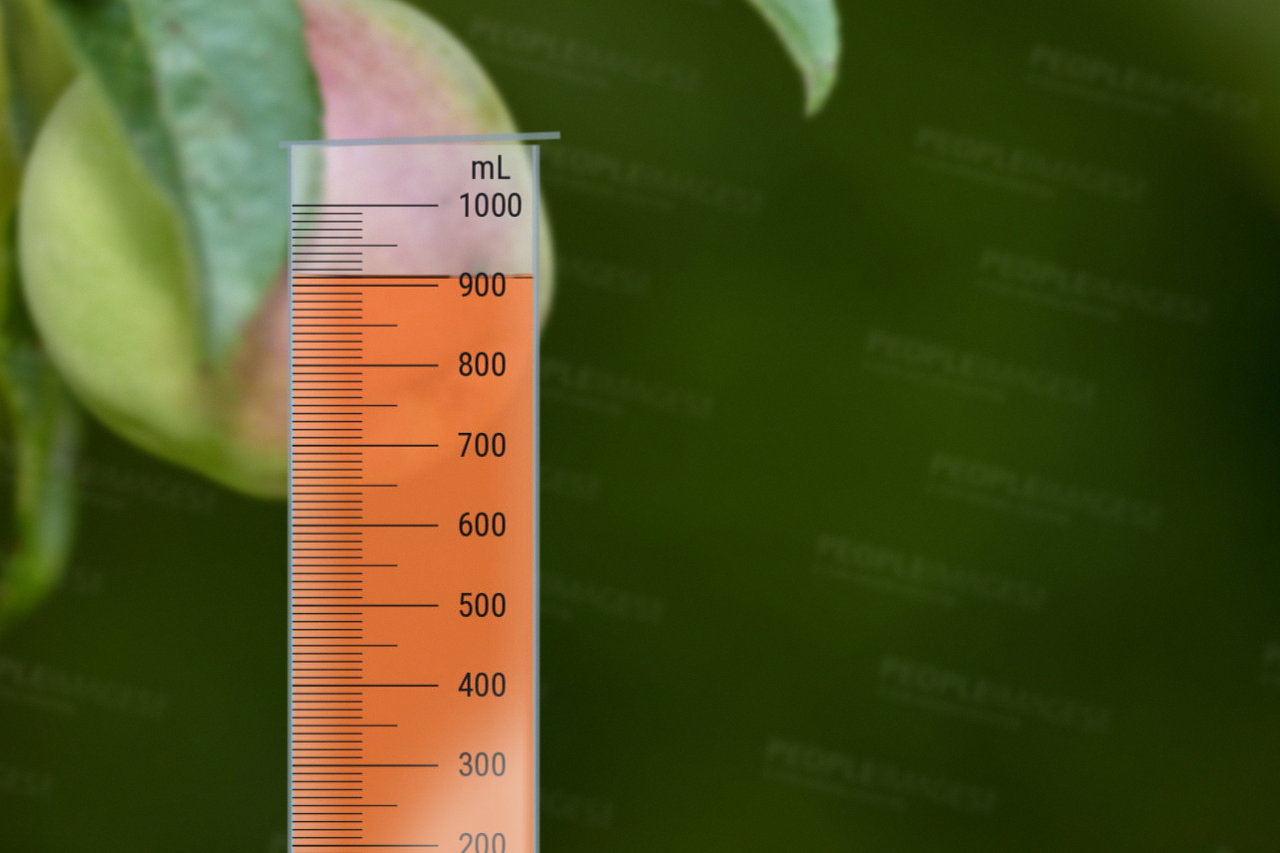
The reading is 910 mL
